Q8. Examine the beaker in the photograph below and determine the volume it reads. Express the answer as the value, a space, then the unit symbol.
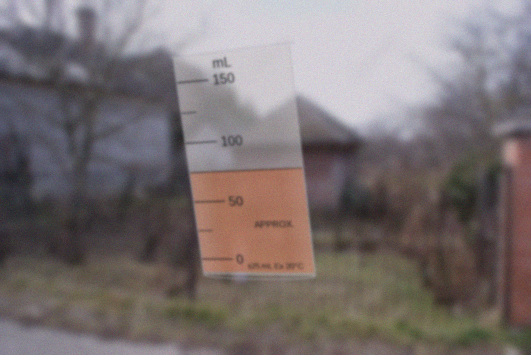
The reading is 75 mL
